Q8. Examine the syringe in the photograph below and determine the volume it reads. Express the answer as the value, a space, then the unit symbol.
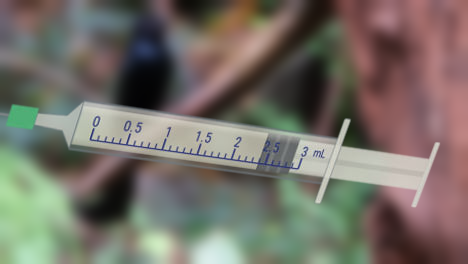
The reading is 2.4 mL
